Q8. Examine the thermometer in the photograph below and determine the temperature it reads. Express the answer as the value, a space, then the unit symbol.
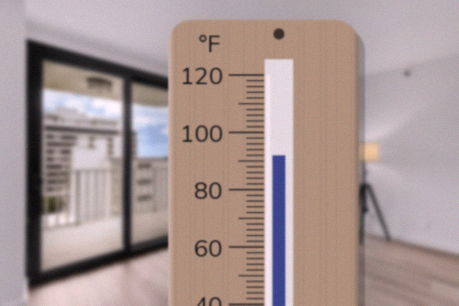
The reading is 92 °F
